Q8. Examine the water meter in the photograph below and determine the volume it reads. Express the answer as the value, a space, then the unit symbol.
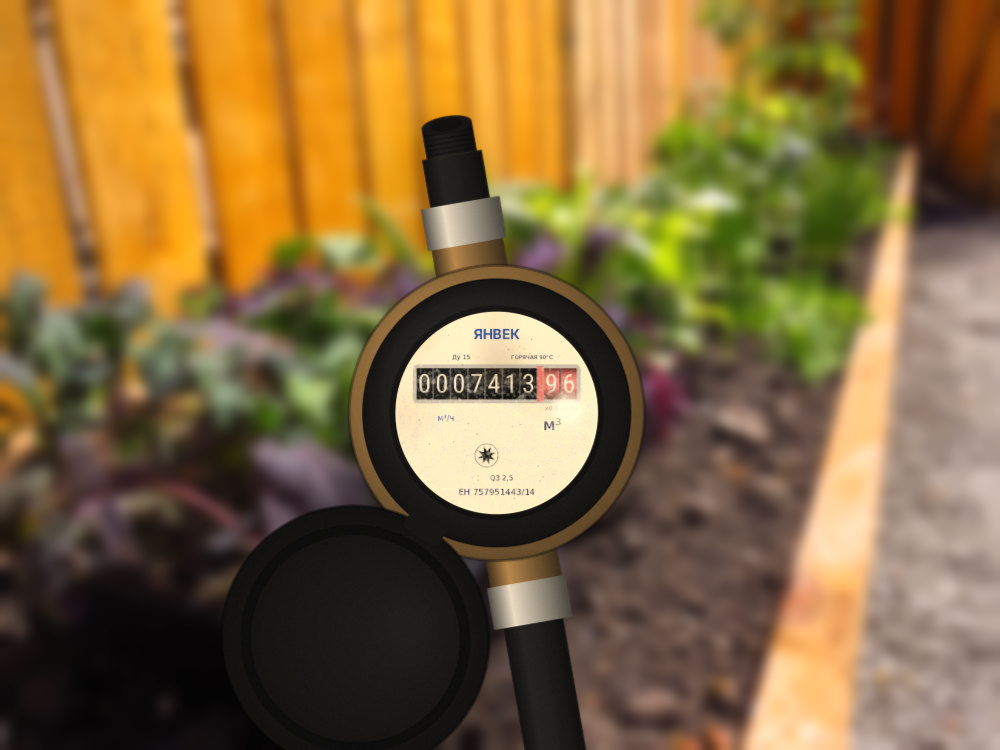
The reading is 7413.96 m³
